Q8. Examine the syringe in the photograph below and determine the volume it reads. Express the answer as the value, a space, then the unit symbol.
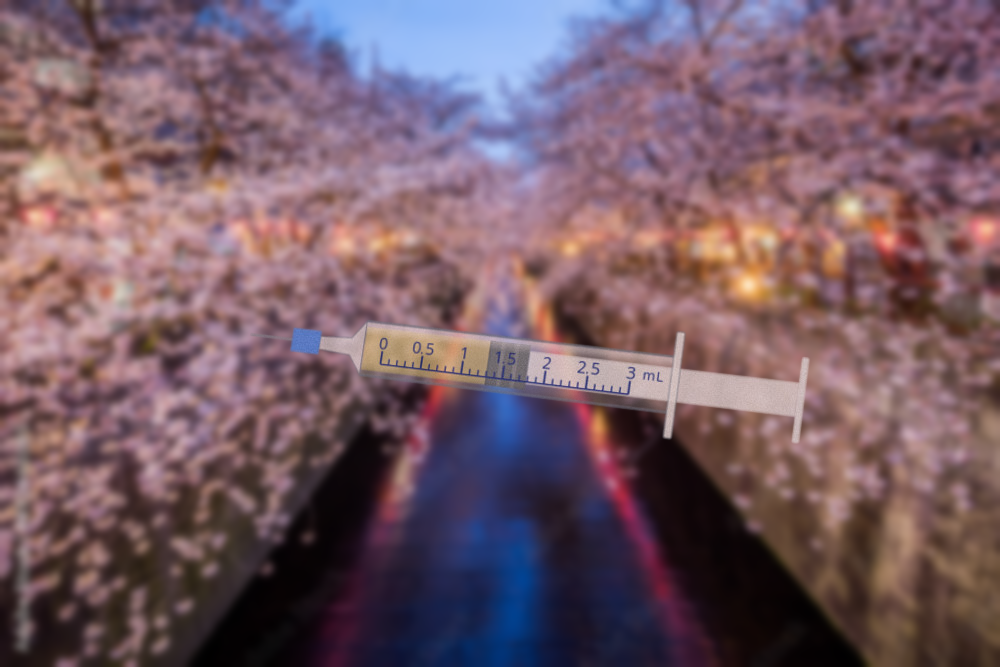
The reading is 1.3 mL
